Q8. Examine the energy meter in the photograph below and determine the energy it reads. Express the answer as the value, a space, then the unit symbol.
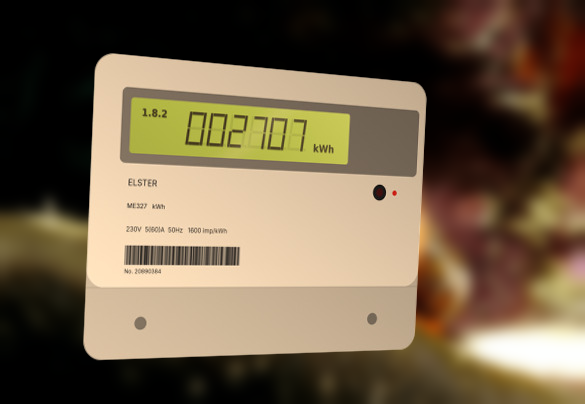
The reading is 2707 kWh
